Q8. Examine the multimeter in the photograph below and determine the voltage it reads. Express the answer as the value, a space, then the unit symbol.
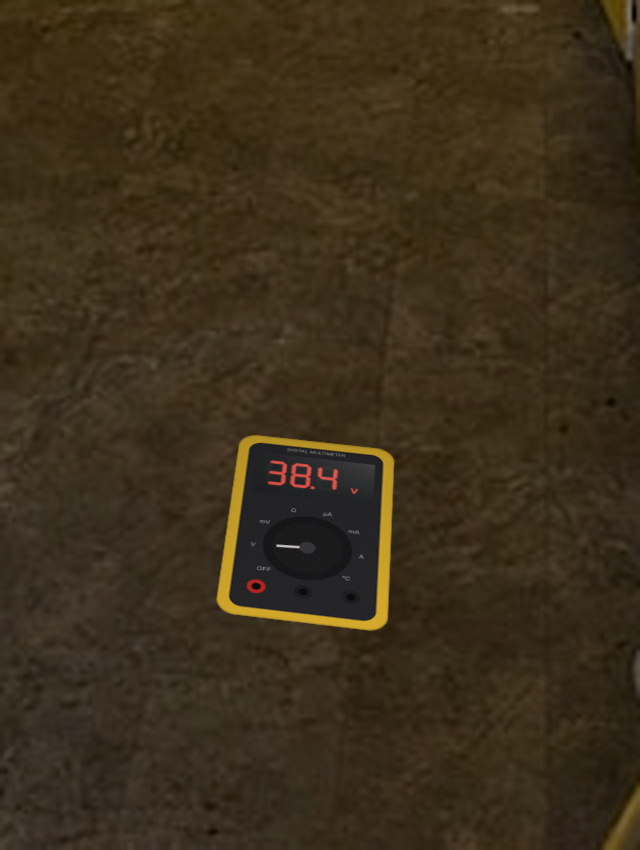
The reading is 38.4 V
